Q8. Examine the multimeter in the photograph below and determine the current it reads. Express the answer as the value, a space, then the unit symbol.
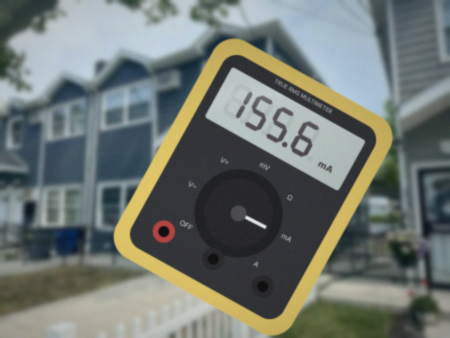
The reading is 155.6 mA
